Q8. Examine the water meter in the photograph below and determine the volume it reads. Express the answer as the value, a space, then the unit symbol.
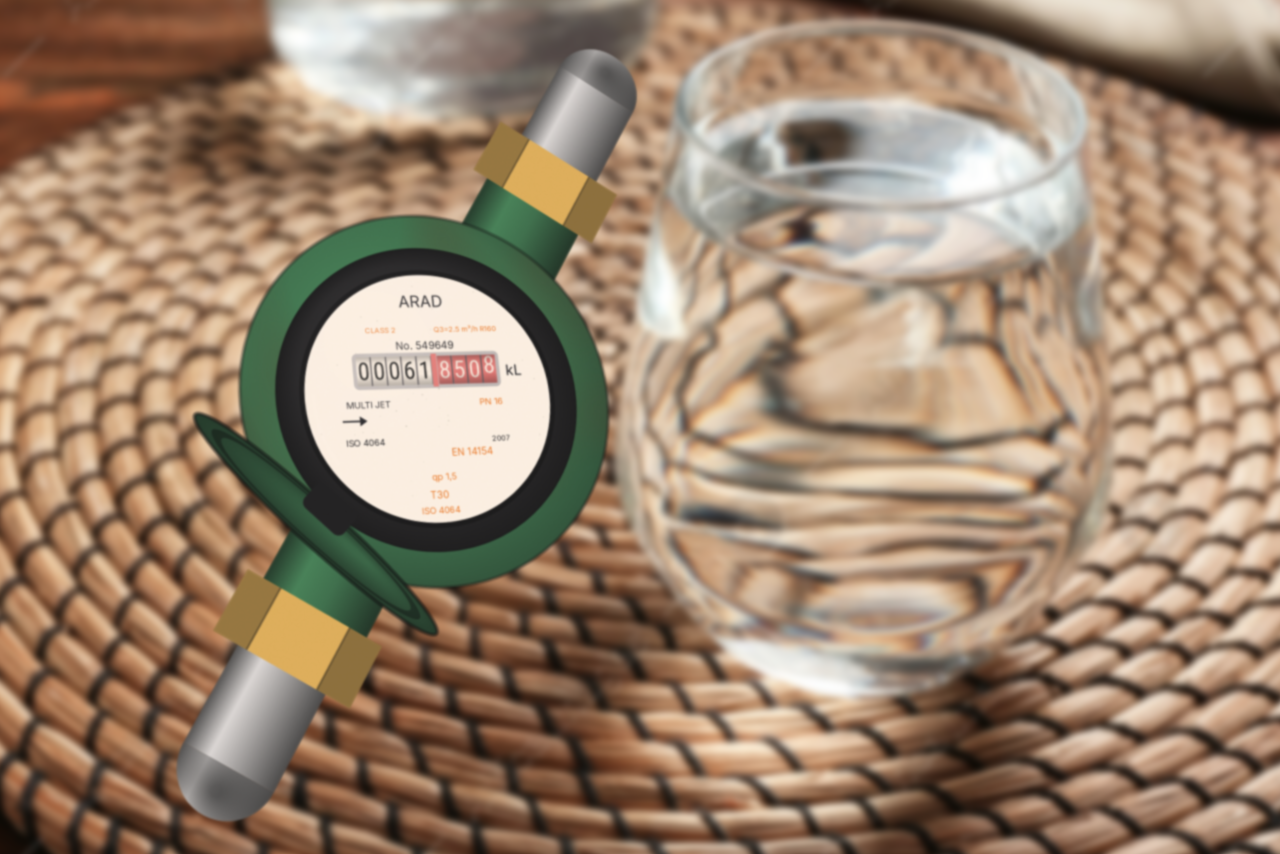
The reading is 61.8508 kL
